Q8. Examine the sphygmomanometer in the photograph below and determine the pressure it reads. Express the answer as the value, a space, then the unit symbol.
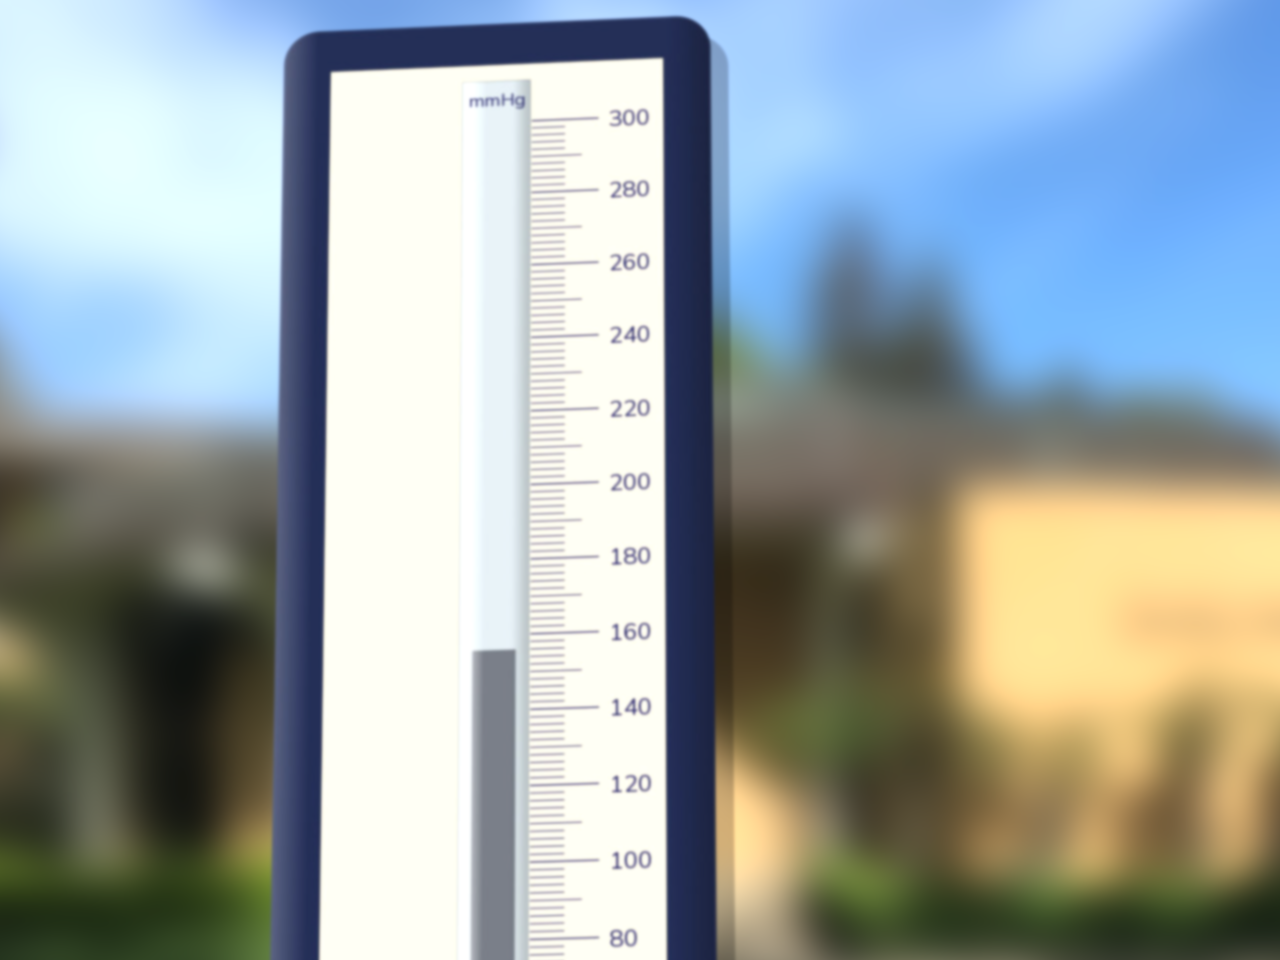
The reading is 156 mmHg
